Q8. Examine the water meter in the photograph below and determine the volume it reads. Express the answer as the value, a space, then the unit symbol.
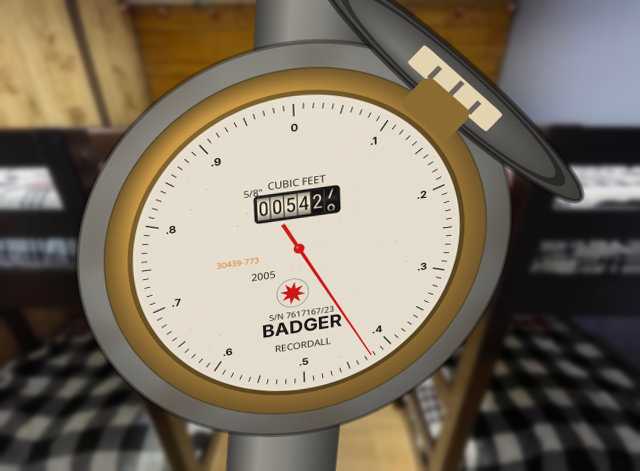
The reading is 5427.42 ft³
